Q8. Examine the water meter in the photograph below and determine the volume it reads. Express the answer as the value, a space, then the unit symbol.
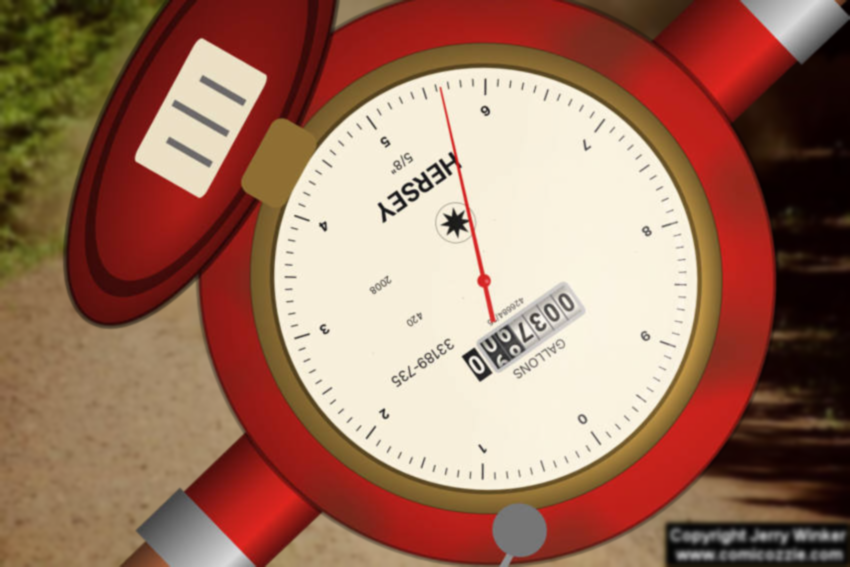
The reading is 37895.6 gal
